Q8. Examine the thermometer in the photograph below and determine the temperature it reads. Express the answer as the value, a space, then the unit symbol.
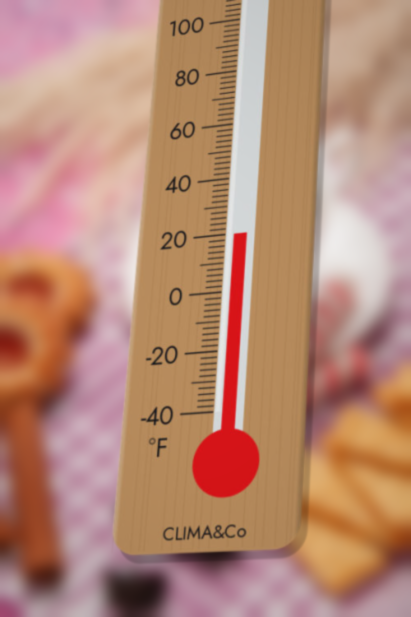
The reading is 20 °F
